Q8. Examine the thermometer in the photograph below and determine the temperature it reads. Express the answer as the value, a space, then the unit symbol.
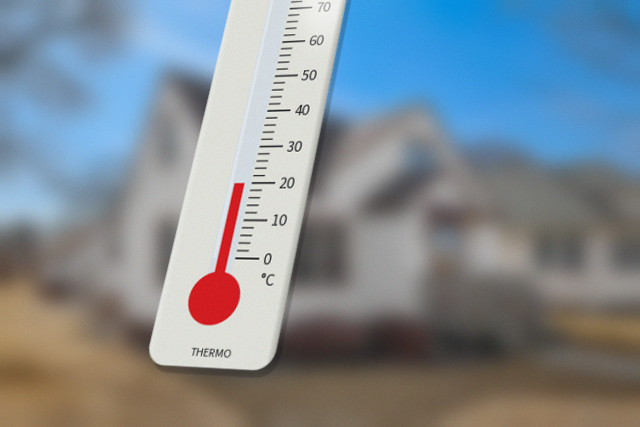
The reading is 20 °C
